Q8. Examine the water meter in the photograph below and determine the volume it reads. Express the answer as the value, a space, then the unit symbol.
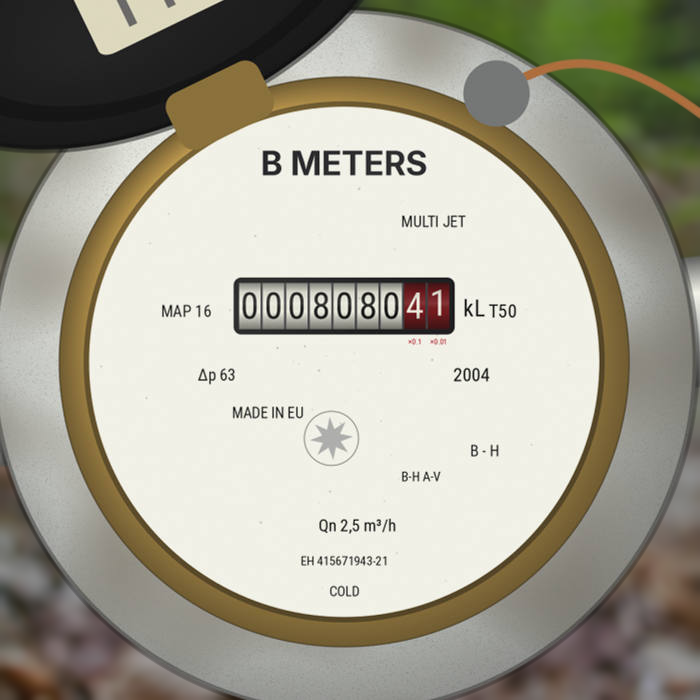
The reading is 8080.41 kL
